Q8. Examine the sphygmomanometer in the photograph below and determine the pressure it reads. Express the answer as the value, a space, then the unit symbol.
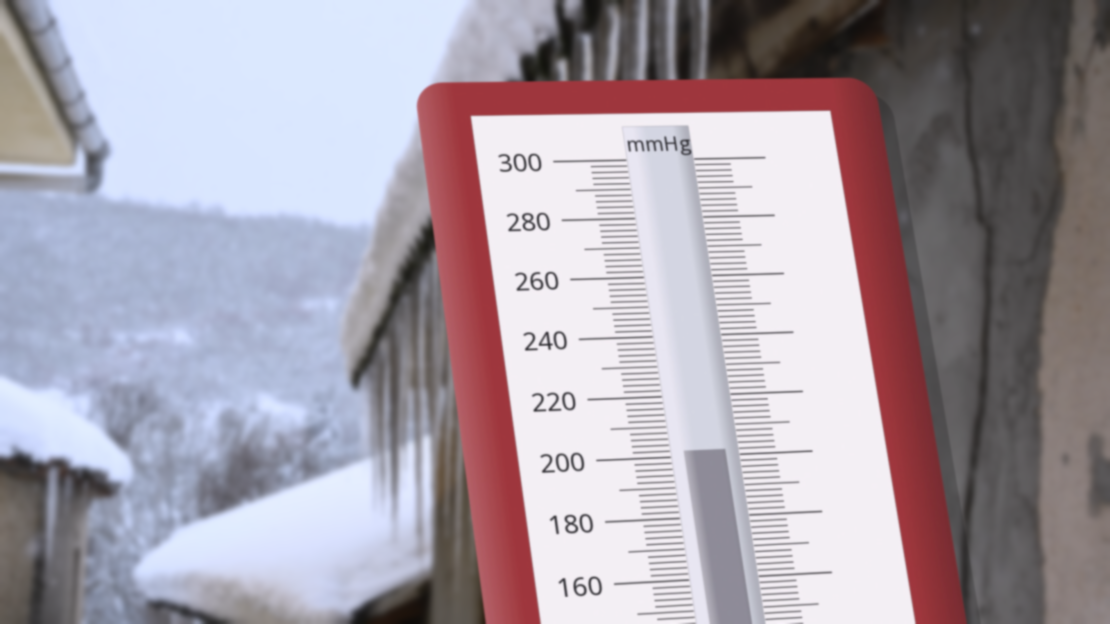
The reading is 202 mmHg
